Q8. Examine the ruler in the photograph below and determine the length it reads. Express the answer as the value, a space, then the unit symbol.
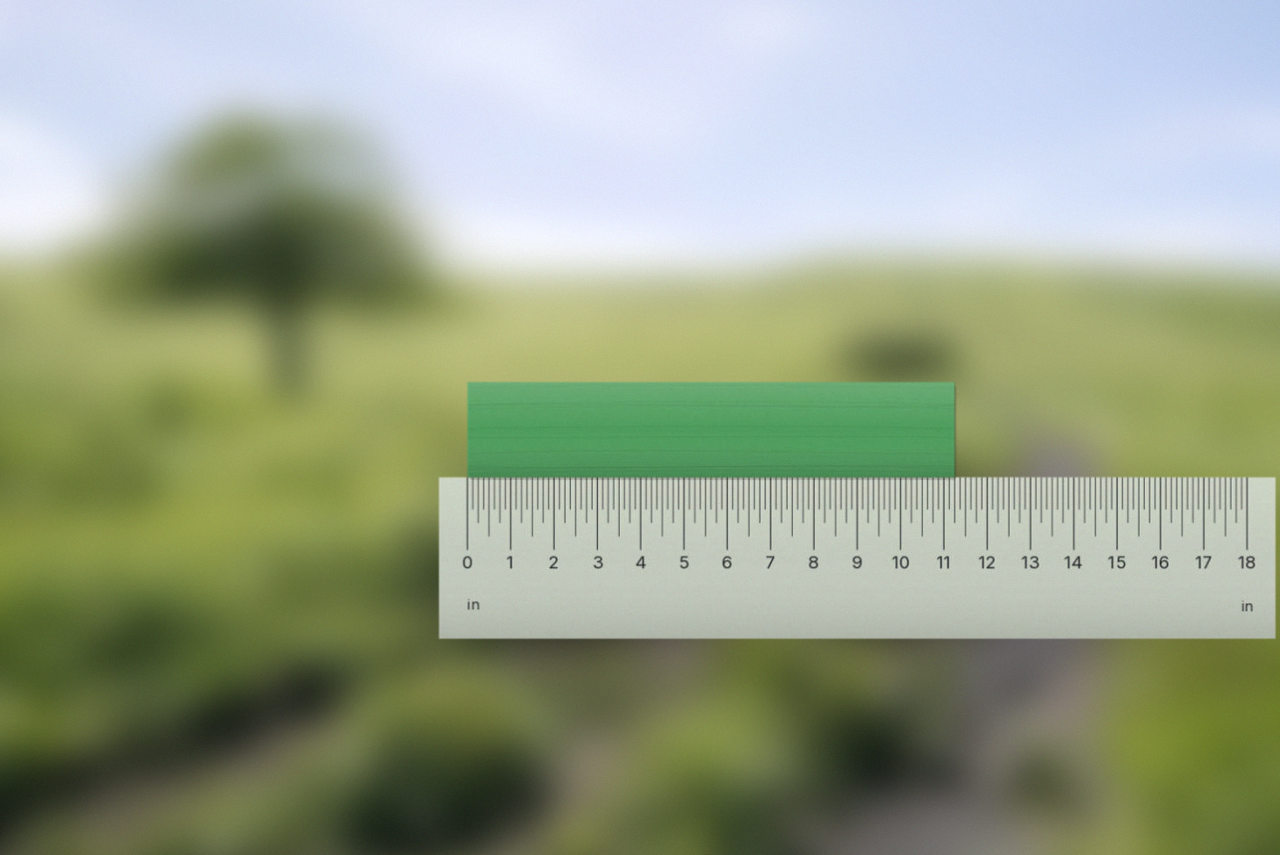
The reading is 11.25 in
